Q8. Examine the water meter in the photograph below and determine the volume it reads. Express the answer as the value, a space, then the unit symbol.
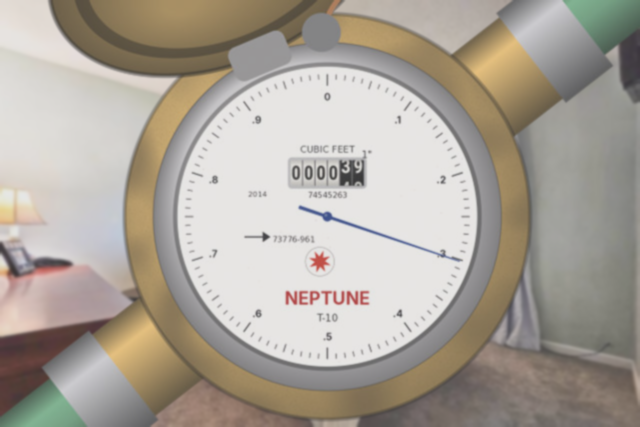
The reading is 39.30 ft³
